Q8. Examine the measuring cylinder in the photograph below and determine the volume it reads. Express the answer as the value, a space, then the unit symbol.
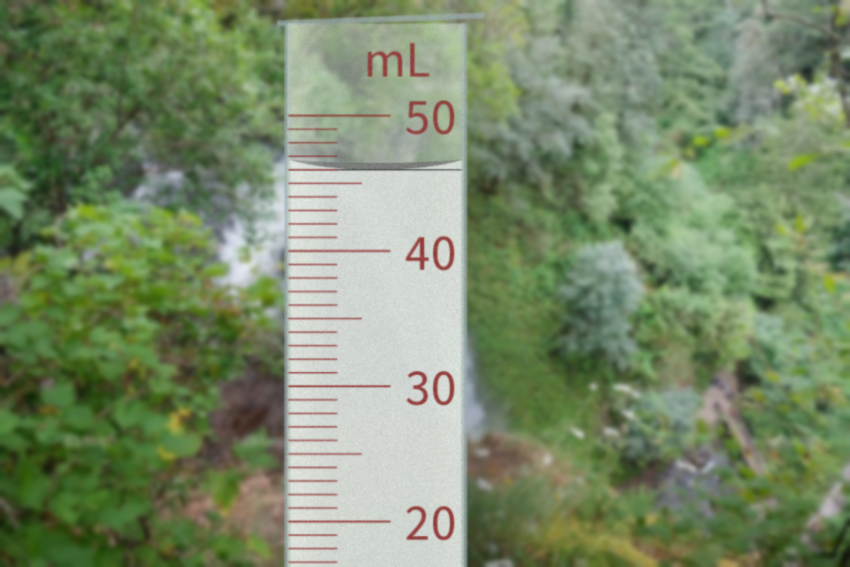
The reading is 46 mL
